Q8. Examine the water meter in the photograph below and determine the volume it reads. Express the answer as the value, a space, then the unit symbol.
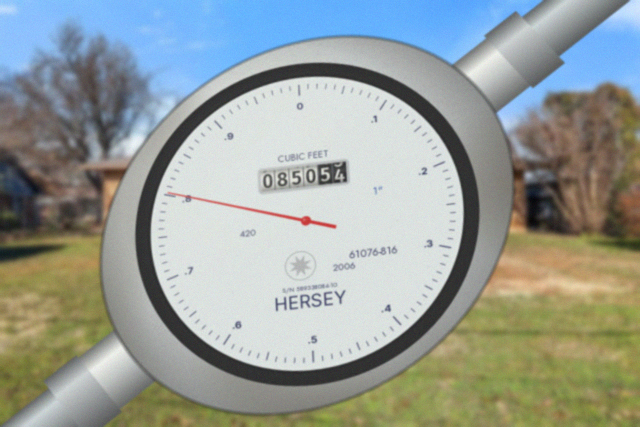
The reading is 85053.80 ft³
